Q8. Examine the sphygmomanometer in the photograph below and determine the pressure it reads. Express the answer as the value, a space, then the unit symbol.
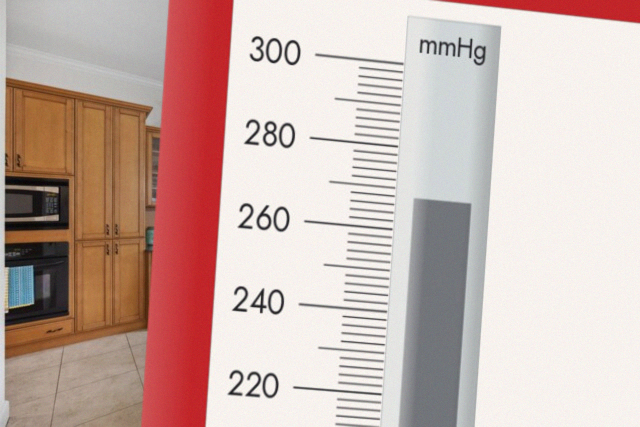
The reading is 268 mmHg
